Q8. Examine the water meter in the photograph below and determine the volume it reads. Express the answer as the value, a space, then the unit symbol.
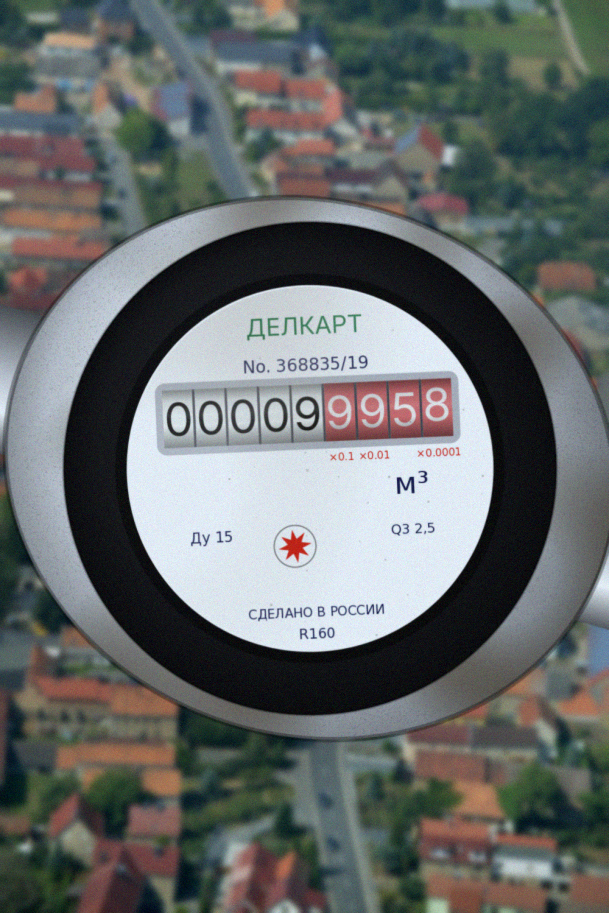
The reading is 9.9958 m³
